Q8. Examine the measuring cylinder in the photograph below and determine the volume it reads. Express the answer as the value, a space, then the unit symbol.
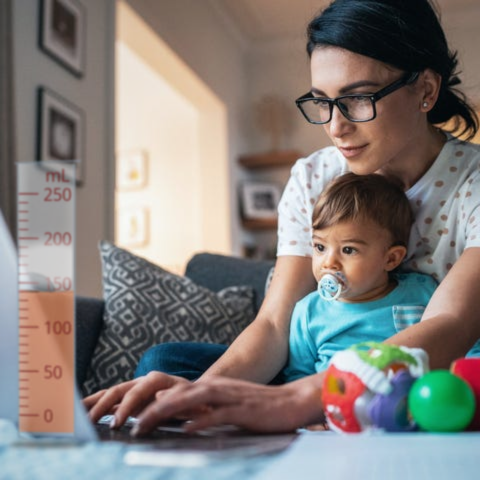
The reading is 140 mL
